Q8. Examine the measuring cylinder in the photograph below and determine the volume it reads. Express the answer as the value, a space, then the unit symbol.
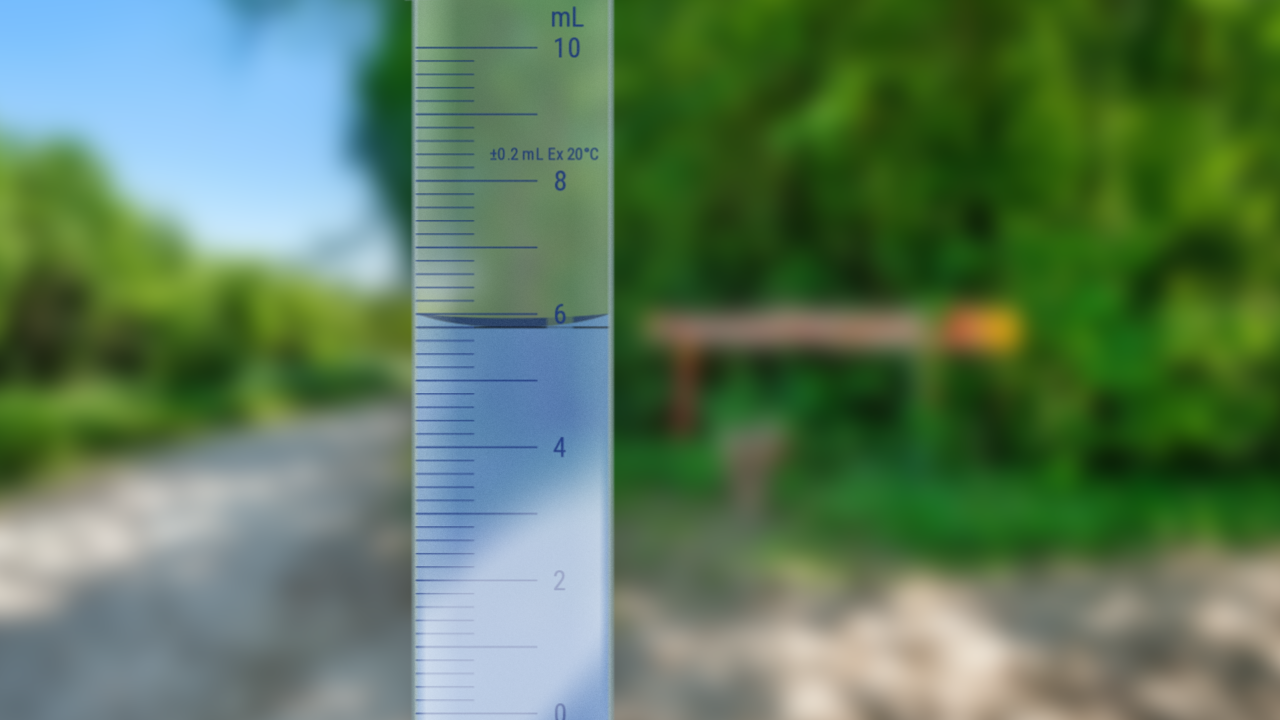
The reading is 5.8 mL
